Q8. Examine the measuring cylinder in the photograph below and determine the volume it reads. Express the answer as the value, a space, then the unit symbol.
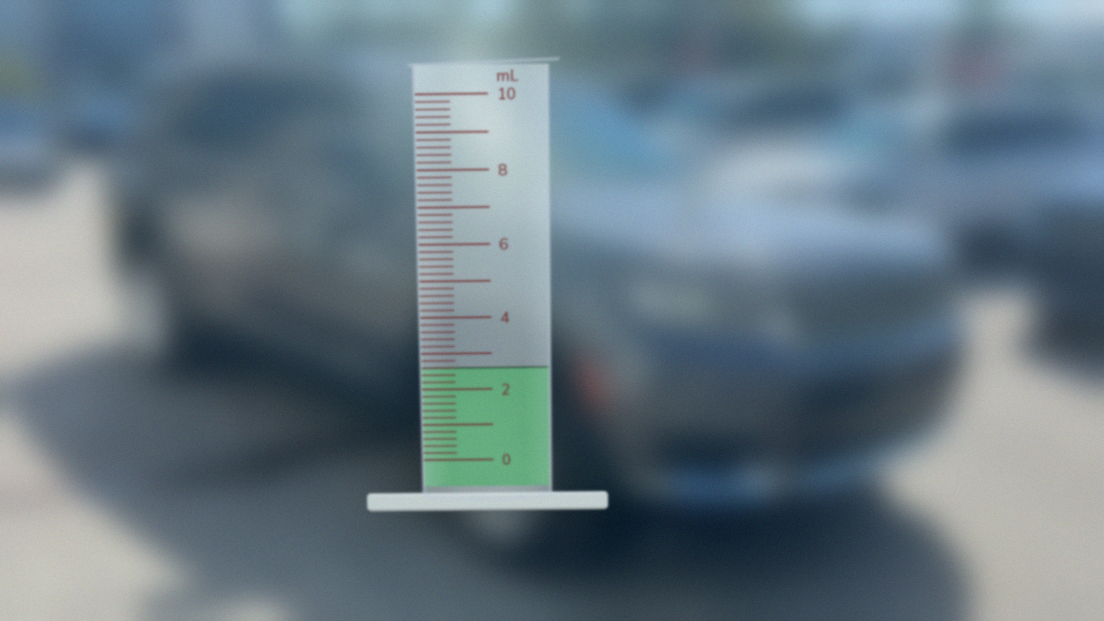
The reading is 2.6 mL
